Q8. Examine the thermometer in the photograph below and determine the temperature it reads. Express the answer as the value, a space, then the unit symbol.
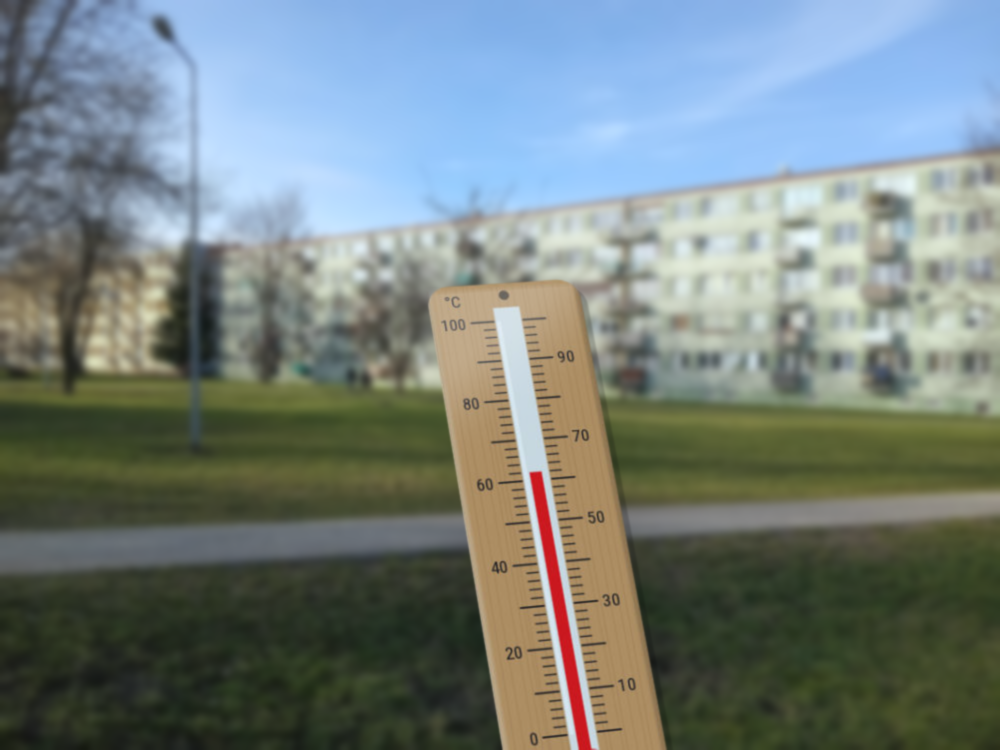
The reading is 62 °C
